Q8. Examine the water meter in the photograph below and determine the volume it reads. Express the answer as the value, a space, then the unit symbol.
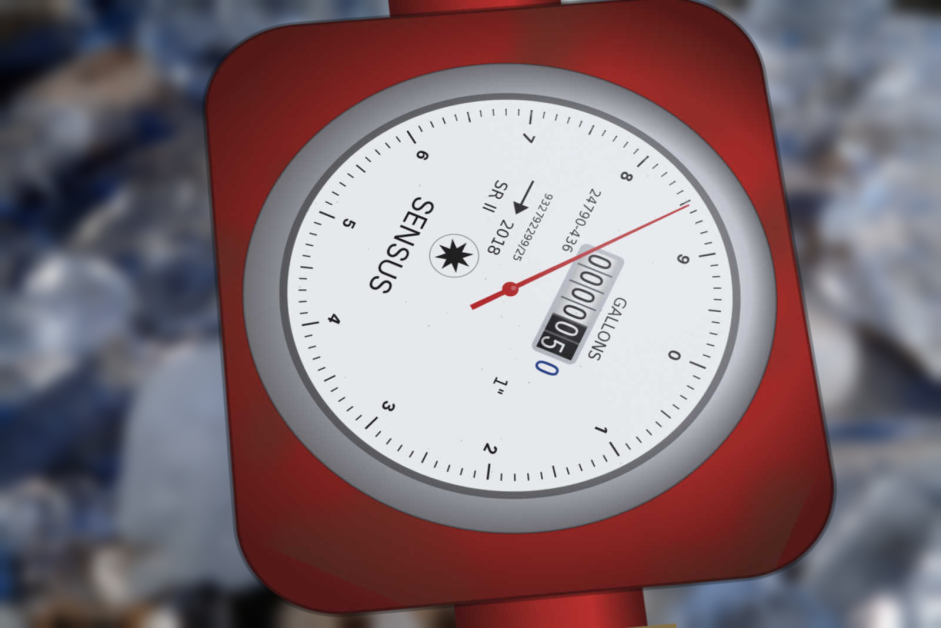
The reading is 48.5 gal
